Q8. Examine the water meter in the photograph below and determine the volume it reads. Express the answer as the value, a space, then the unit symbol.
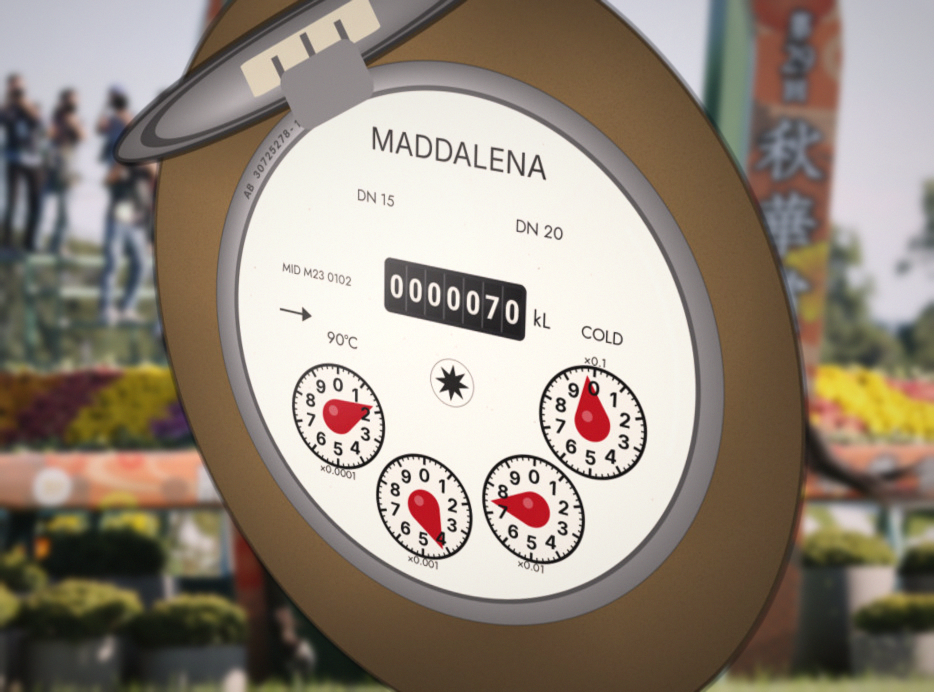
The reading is 69.9741 kL
